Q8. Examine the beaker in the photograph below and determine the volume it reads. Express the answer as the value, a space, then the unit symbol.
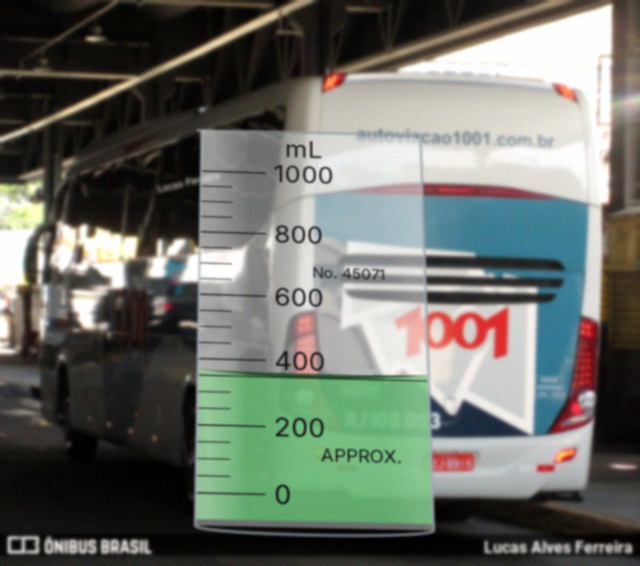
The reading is 350 mL
